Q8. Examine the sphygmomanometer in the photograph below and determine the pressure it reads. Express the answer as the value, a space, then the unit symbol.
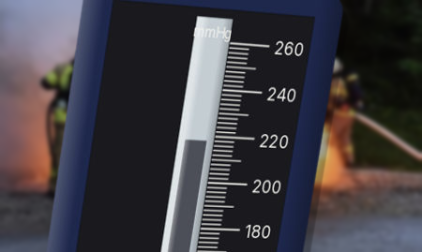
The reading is 218 mmHg
